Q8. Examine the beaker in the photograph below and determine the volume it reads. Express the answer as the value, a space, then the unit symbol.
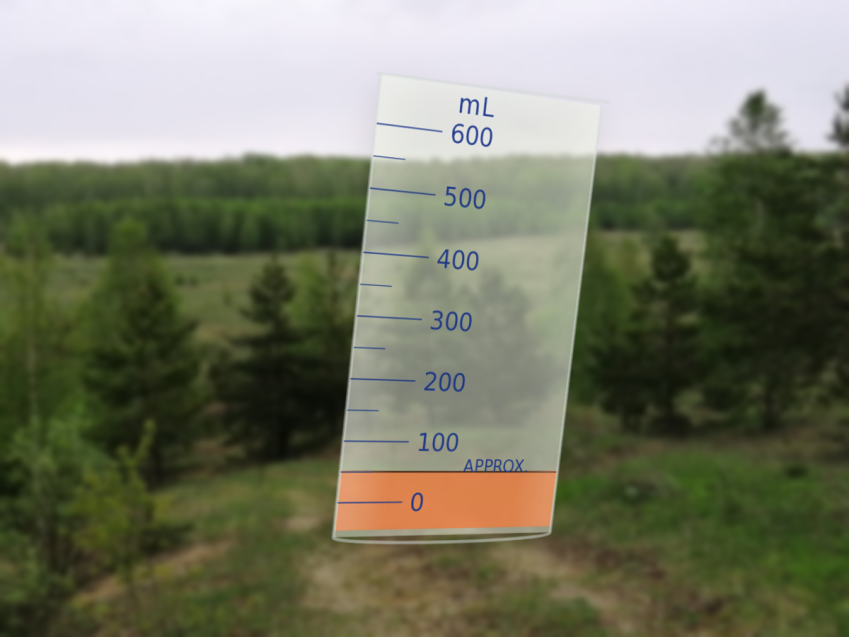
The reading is 50 mL
